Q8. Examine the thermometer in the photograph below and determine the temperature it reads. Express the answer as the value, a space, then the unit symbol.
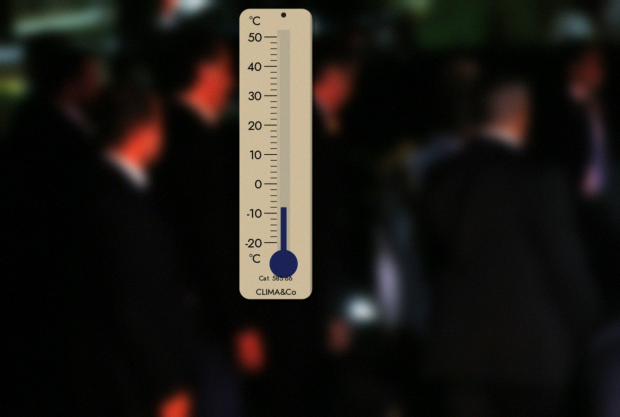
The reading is -8 °C
